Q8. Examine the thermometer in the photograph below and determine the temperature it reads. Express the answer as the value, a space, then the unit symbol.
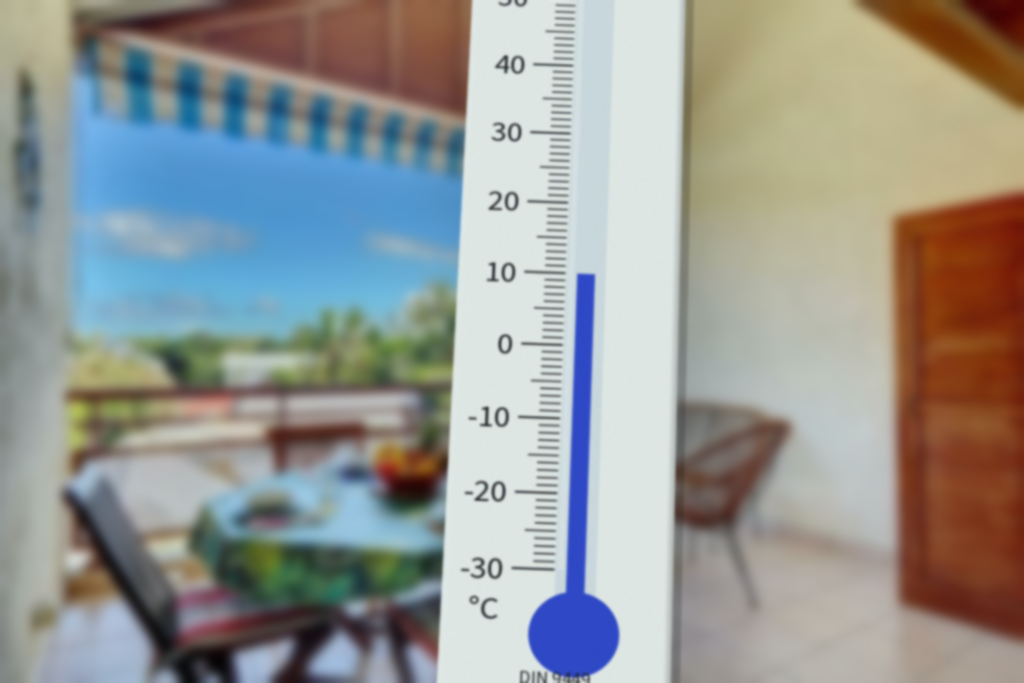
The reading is 10 °C
